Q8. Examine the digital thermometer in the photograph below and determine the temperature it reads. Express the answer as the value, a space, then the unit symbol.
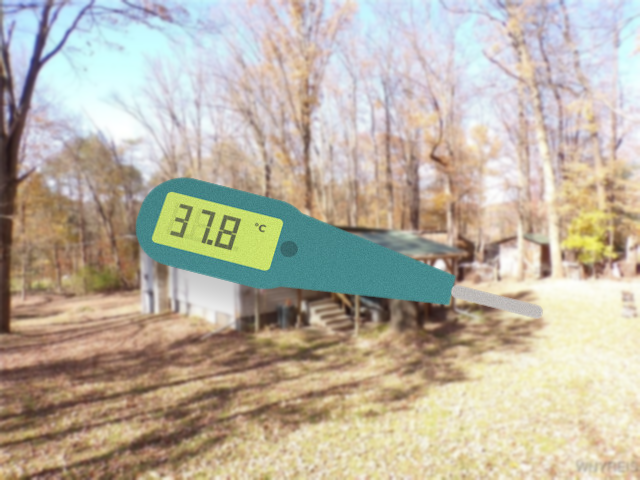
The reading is 37.8 °C
